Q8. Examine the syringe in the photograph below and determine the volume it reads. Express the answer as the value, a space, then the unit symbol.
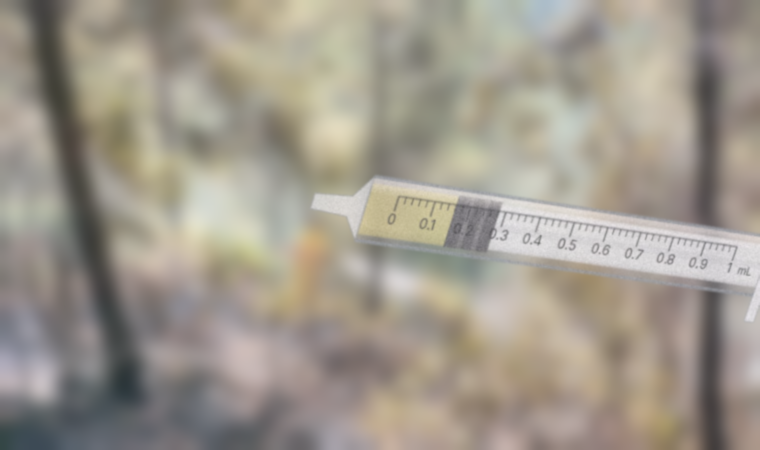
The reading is 0.16 mL
